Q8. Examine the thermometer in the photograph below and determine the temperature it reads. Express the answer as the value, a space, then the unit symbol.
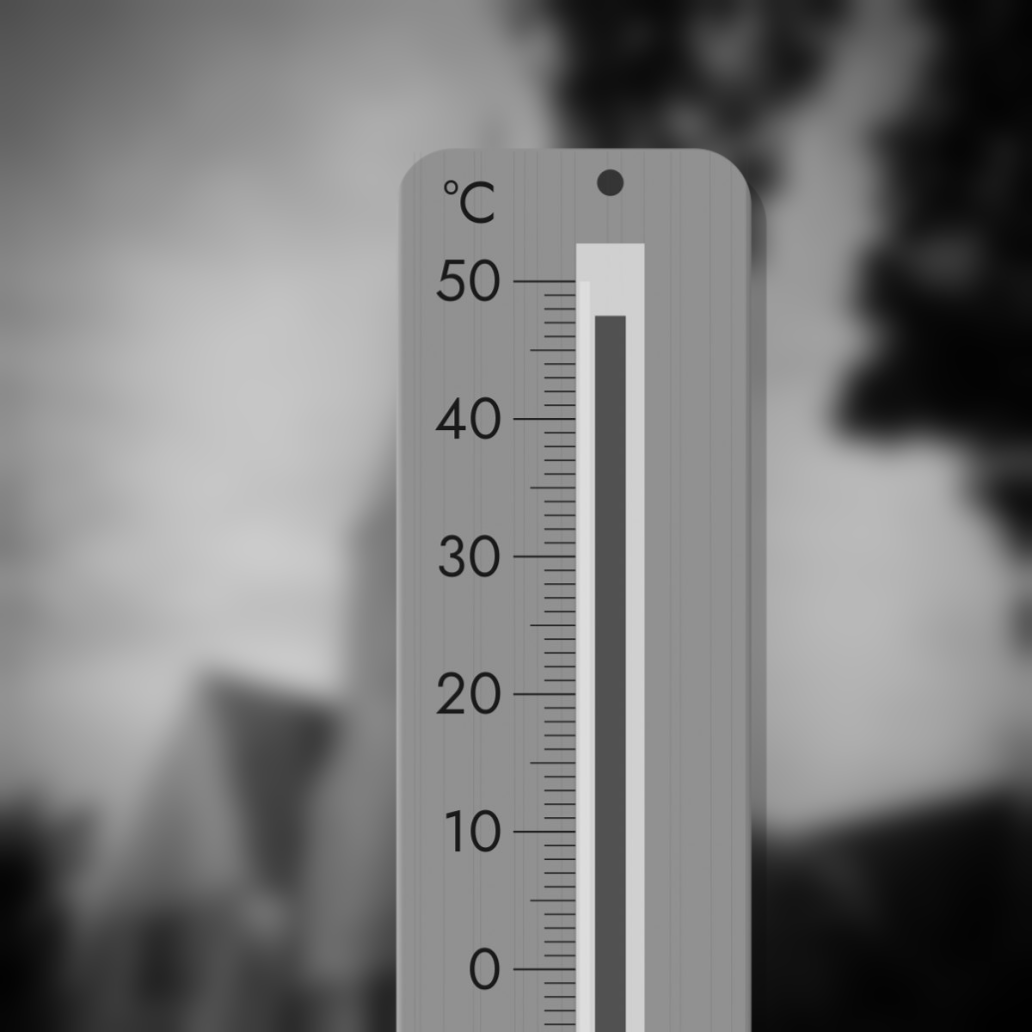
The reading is 47.5 °C
